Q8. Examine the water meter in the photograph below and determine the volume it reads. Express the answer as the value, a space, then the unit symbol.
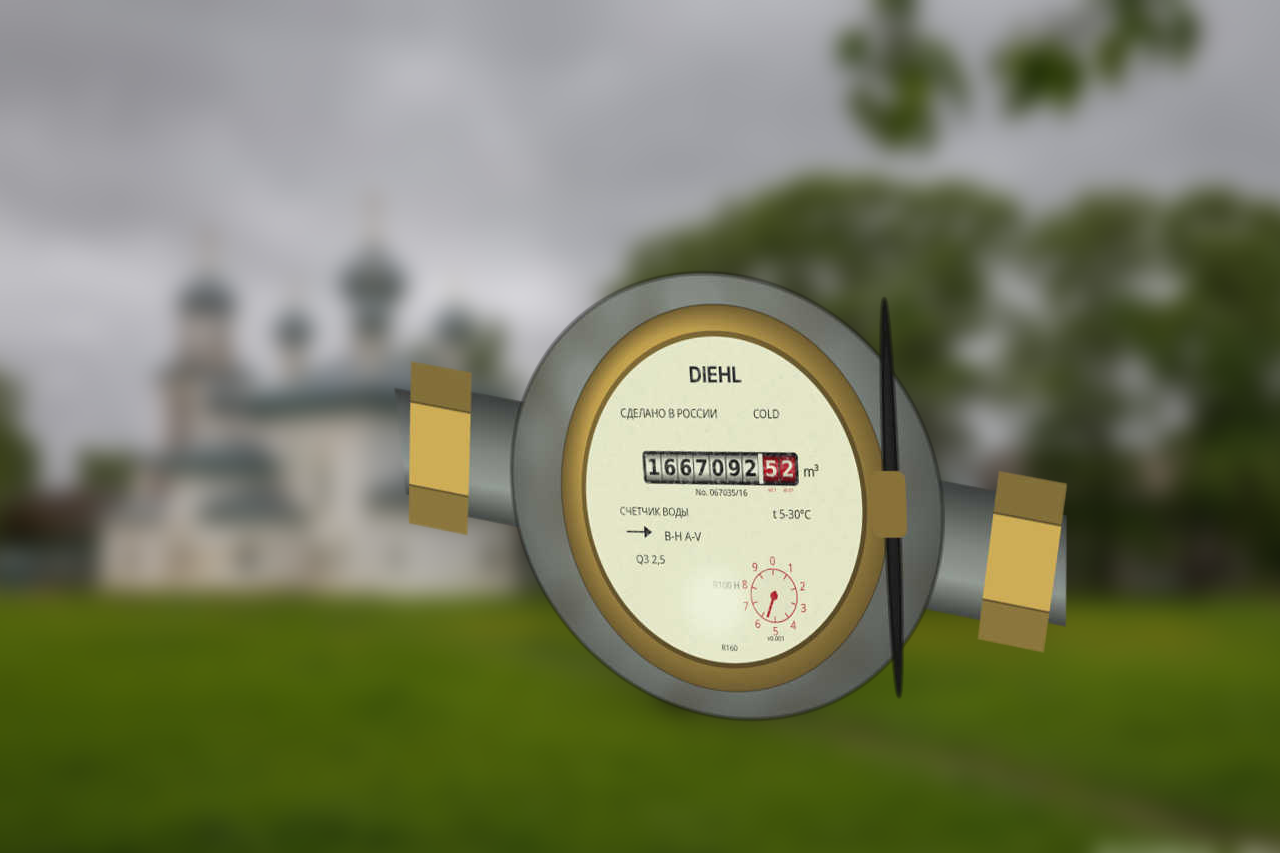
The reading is 1667092.525 m³
